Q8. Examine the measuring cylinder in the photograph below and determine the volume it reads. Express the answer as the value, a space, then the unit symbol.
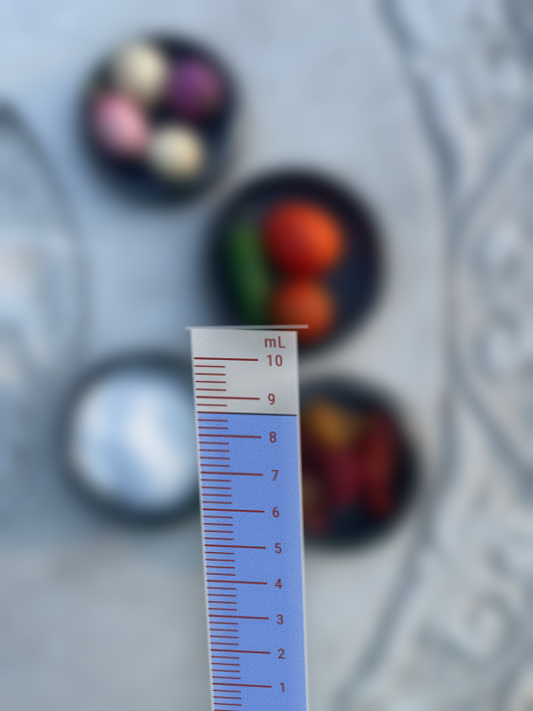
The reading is 8.6 mL
